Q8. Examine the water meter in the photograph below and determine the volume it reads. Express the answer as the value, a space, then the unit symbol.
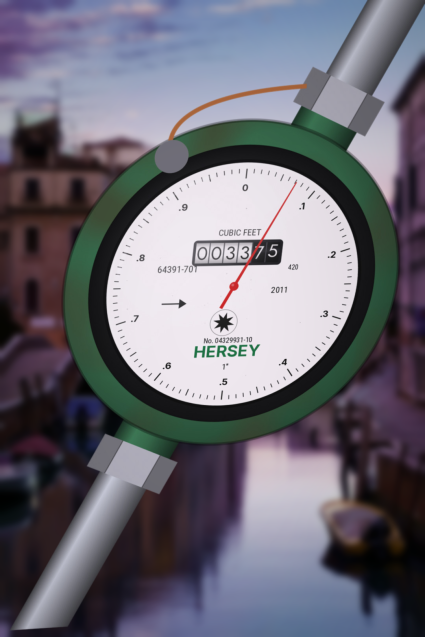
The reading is 3375.07 ft³
